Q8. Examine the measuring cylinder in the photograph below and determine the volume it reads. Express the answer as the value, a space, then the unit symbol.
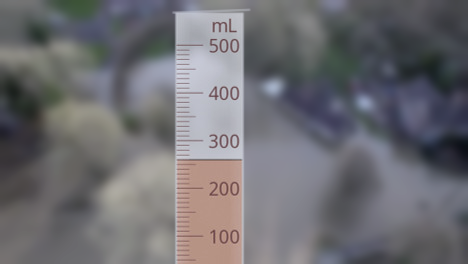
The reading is 260 mL
